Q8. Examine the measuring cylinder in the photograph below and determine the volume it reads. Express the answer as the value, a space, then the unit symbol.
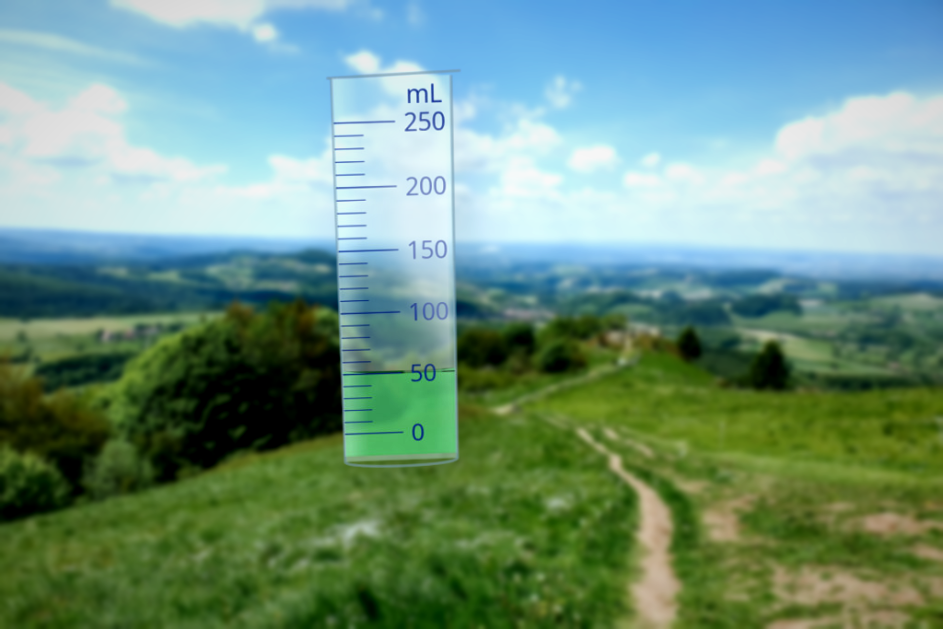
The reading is 50 mL
